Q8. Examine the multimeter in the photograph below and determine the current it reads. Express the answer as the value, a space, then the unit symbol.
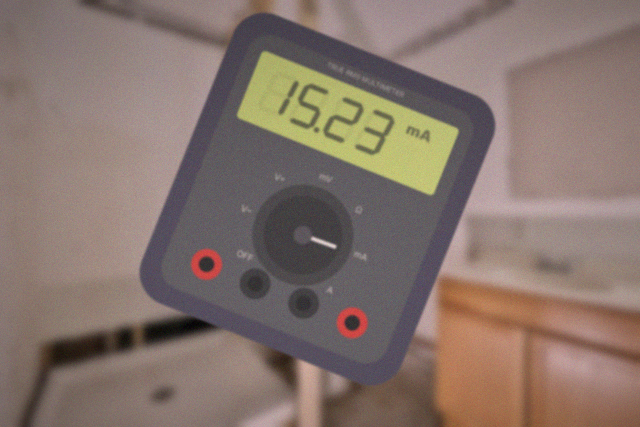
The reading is 15.23 mA
